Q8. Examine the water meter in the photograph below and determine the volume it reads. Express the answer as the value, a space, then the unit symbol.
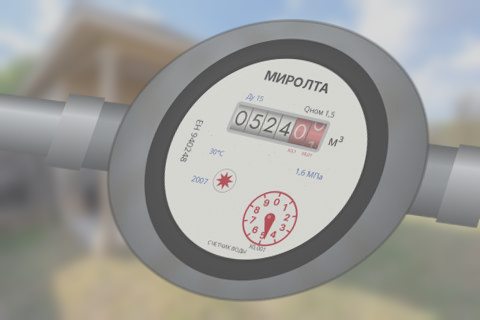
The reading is 524.004 m³
